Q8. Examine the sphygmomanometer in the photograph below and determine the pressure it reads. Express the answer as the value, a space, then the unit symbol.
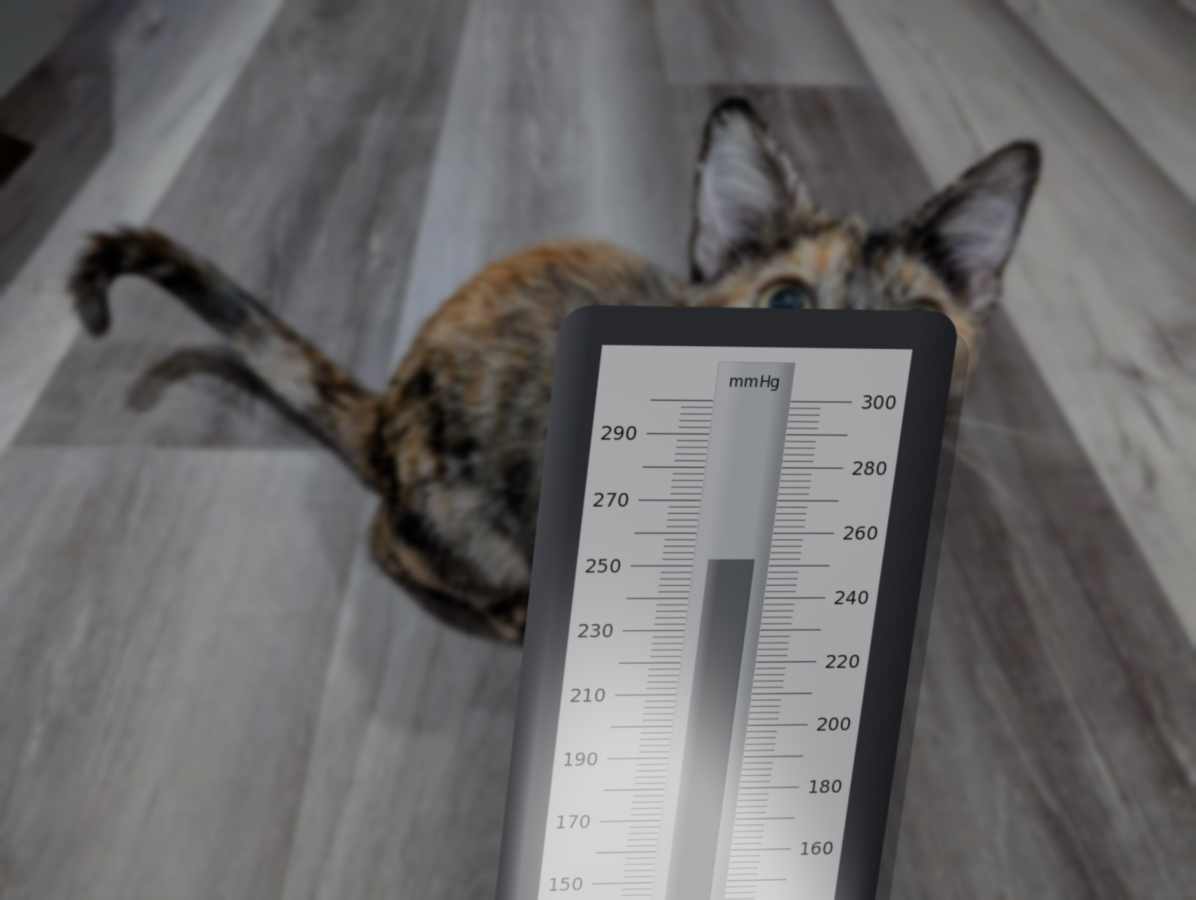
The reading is 252 mmHg
